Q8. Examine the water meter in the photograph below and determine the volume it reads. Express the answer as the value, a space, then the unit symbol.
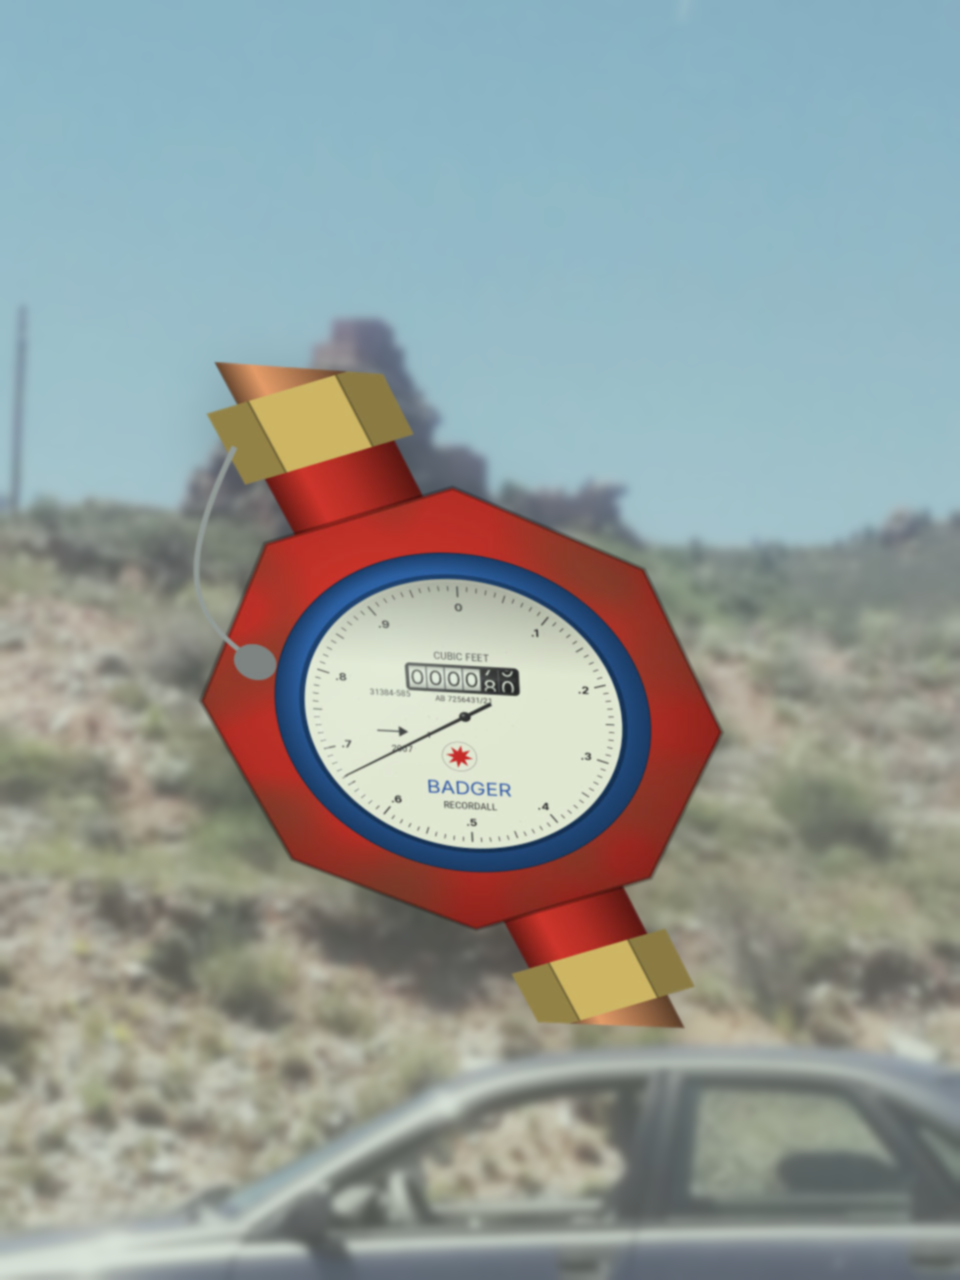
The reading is 79.66 ft³
